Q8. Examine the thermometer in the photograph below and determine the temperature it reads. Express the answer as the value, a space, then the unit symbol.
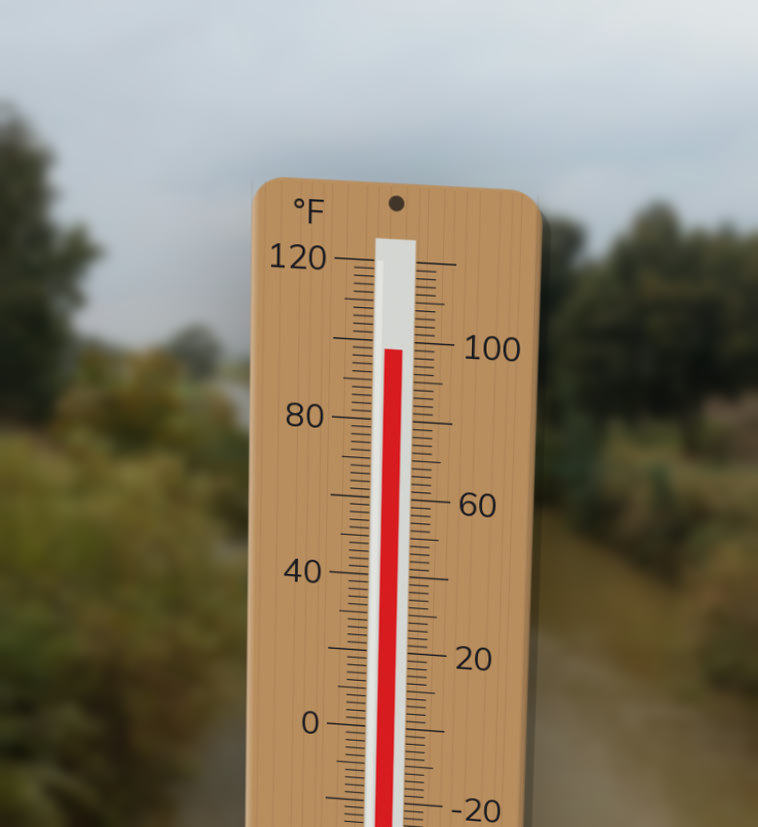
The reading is 98 °F
